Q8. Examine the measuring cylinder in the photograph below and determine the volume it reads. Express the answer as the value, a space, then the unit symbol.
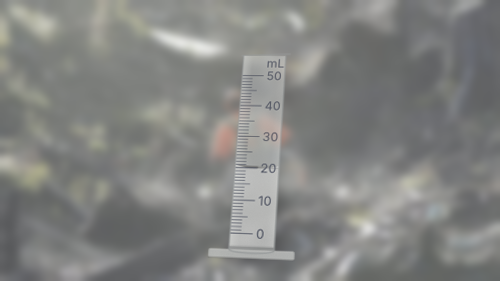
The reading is 20 mL
